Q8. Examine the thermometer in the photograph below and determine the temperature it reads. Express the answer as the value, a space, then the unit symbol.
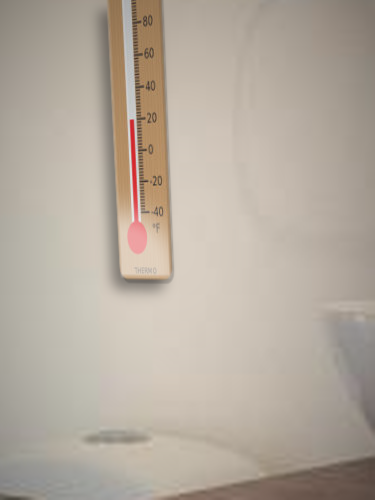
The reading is 20 °F
